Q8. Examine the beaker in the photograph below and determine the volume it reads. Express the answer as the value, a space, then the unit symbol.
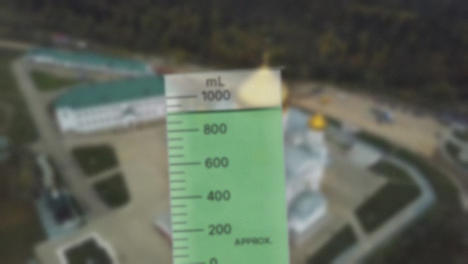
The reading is 900 mL
